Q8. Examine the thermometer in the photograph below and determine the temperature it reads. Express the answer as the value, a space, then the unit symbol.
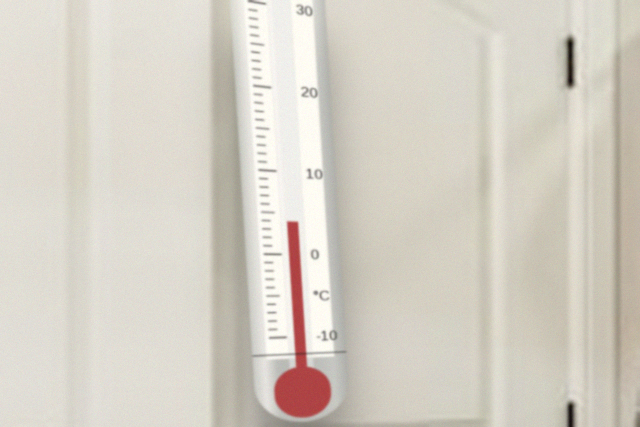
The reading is 4 °C
